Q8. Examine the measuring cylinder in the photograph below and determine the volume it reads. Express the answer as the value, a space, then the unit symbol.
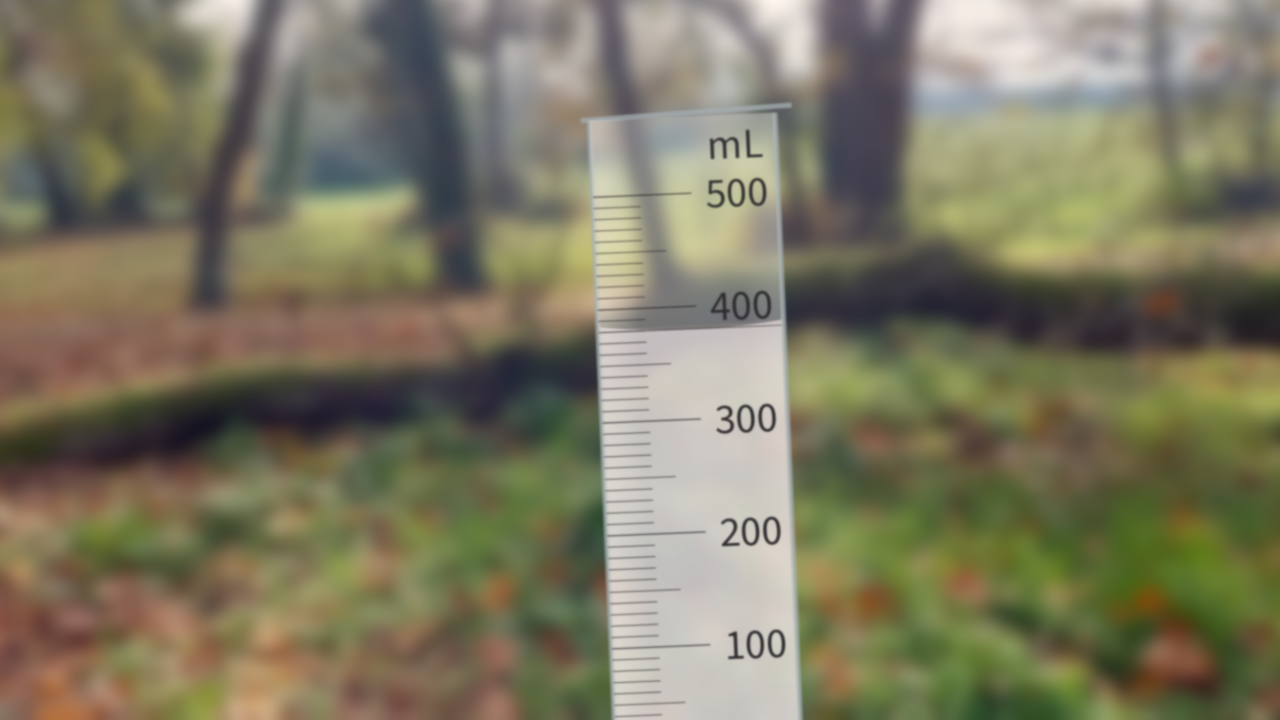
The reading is 380 mL
